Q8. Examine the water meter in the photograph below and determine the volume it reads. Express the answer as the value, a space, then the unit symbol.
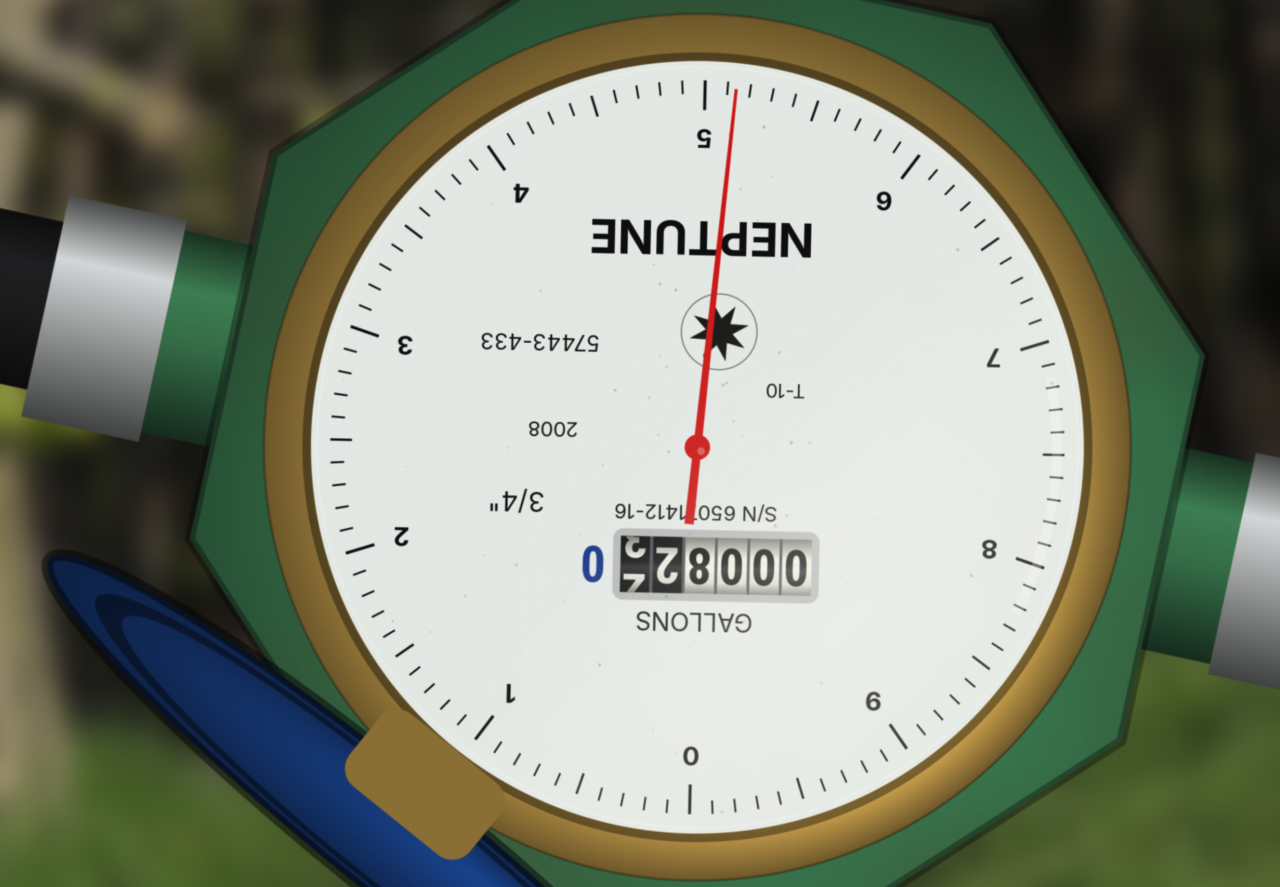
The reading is 8225.1 gal
